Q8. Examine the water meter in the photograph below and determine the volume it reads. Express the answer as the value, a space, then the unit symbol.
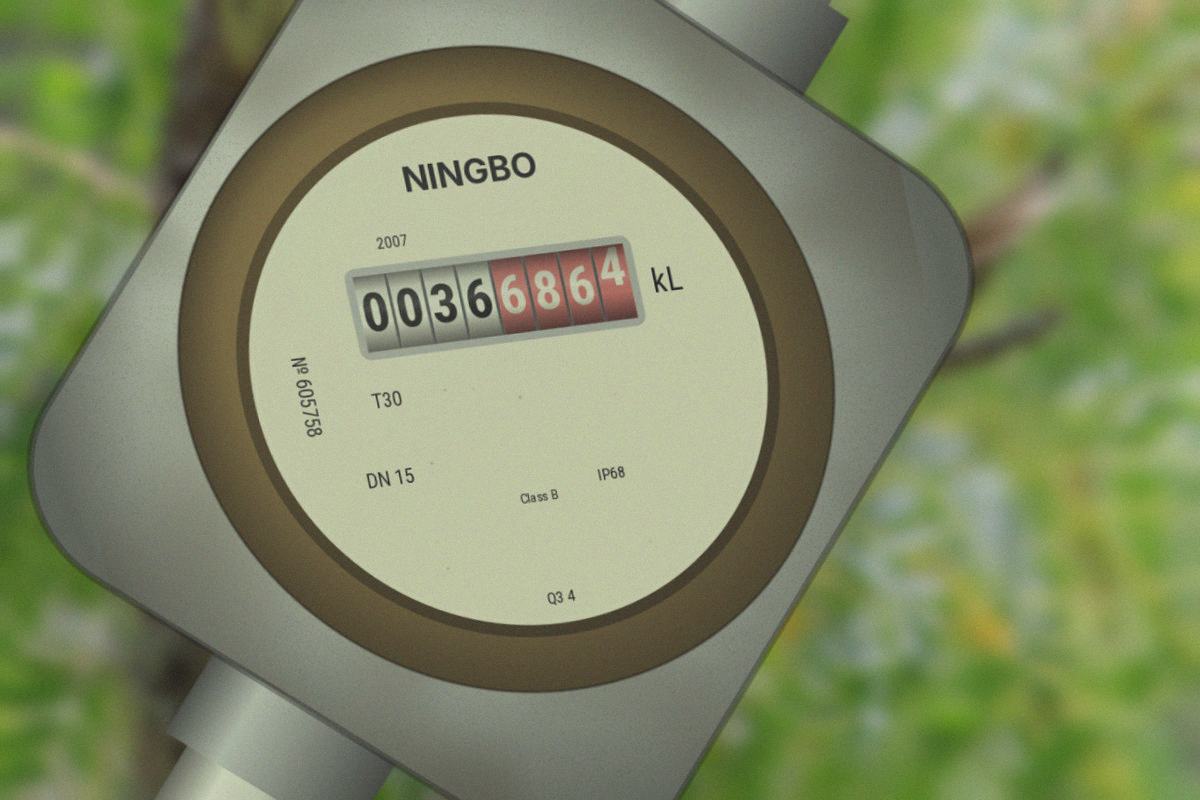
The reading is 36.6864 kL
